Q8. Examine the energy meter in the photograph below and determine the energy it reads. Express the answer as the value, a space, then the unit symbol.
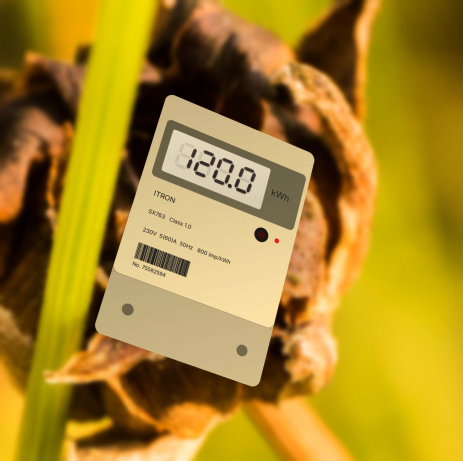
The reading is 120.0 kWh
